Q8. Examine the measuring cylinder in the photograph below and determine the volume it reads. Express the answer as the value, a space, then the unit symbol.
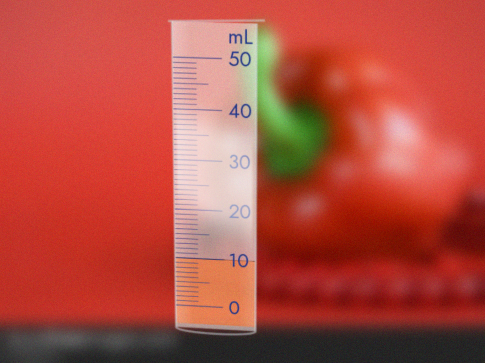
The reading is 10 mL
